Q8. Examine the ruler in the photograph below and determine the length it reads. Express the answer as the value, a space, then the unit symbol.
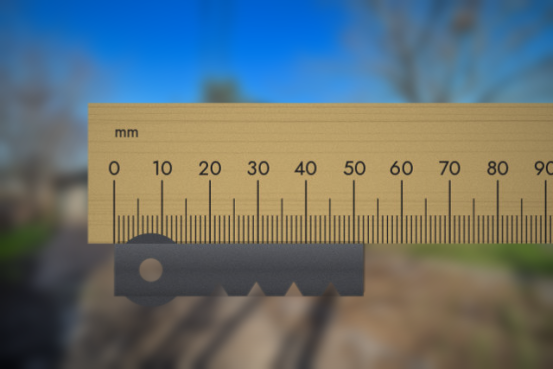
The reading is 52 mm
